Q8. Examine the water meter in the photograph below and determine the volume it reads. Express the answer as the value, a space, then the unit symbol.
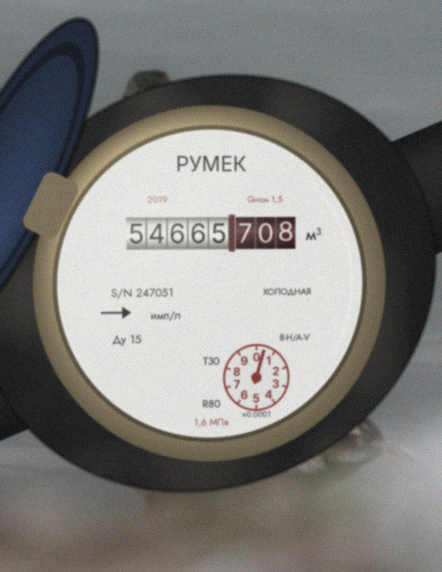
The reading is 54665.7080 m³
